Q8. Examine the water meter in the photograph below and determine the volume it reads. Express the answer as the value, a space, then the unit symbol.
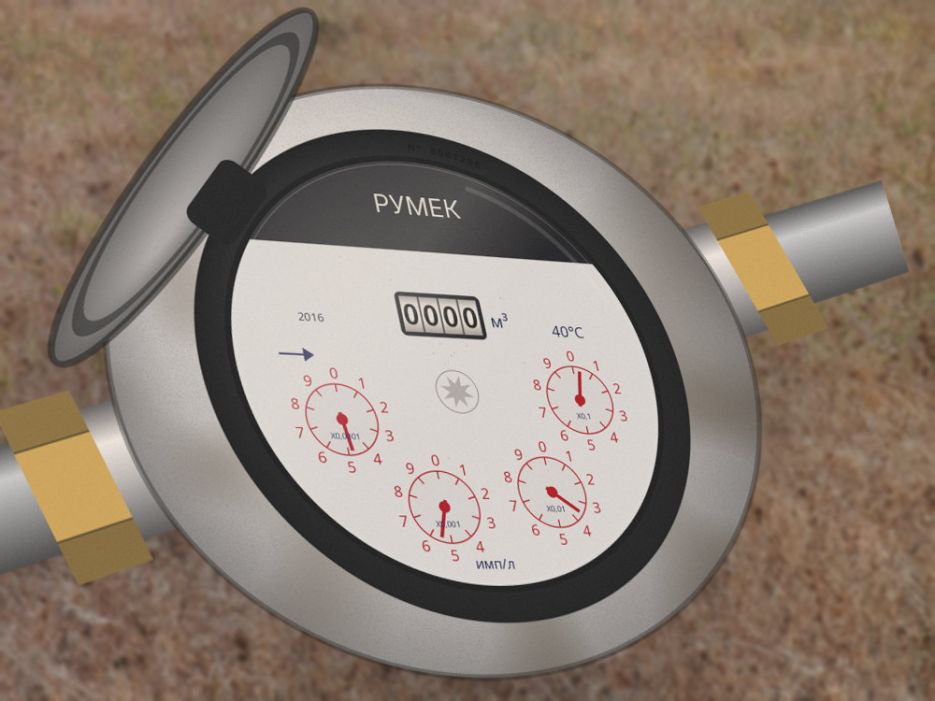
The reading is 0.0354 m³
